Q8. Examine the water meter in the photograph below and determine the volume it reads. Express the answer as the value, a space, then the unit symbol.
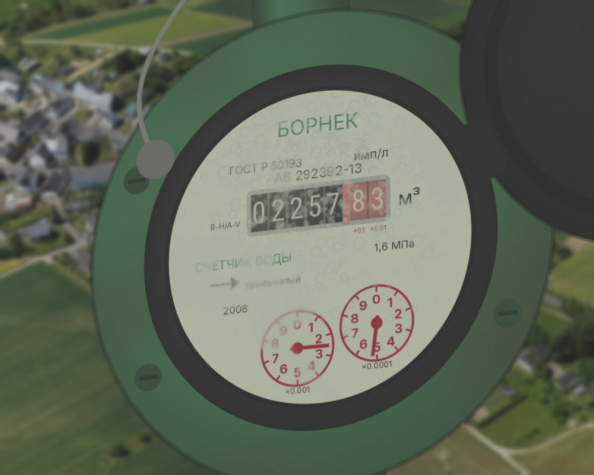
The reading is 2257.8325 m³
